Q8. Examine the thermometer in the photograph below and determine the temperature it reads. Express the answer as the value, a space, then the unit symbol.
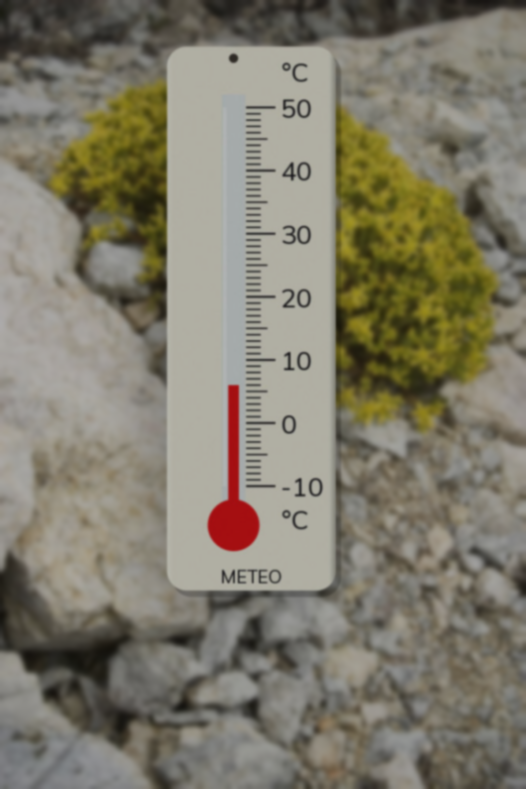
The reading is 6 °C
